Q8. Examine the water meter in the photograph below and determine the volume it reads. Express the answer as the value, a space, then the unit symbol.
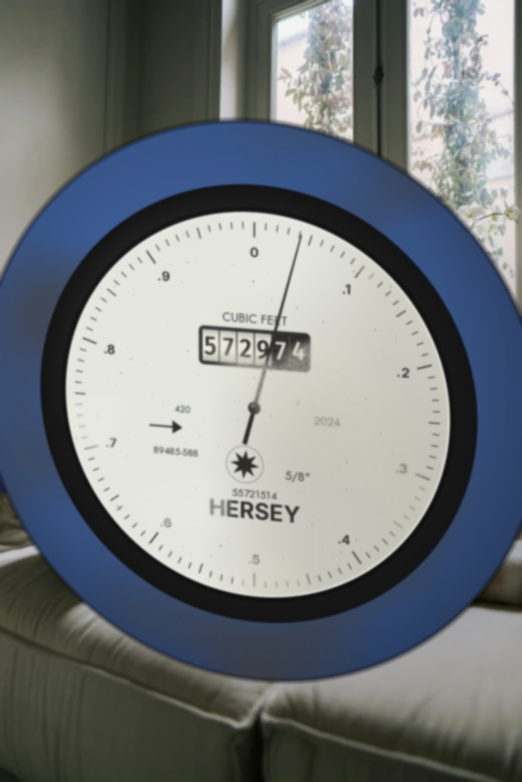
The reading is 572974.04 ft³
